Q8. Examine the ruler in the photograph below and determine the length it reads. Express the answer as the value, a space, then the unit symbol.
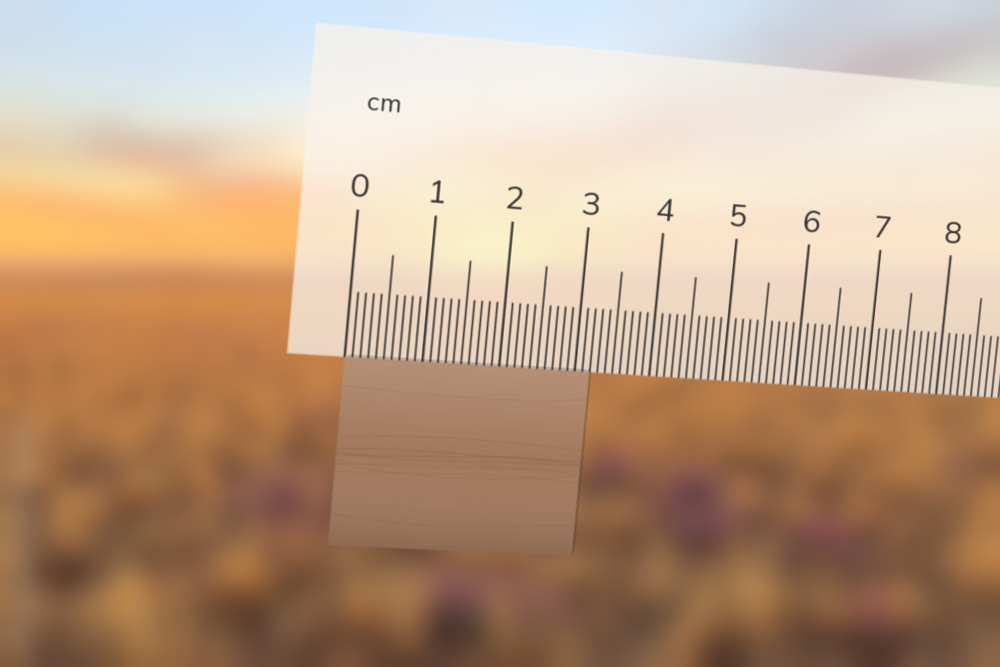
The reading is 3.2 cm
